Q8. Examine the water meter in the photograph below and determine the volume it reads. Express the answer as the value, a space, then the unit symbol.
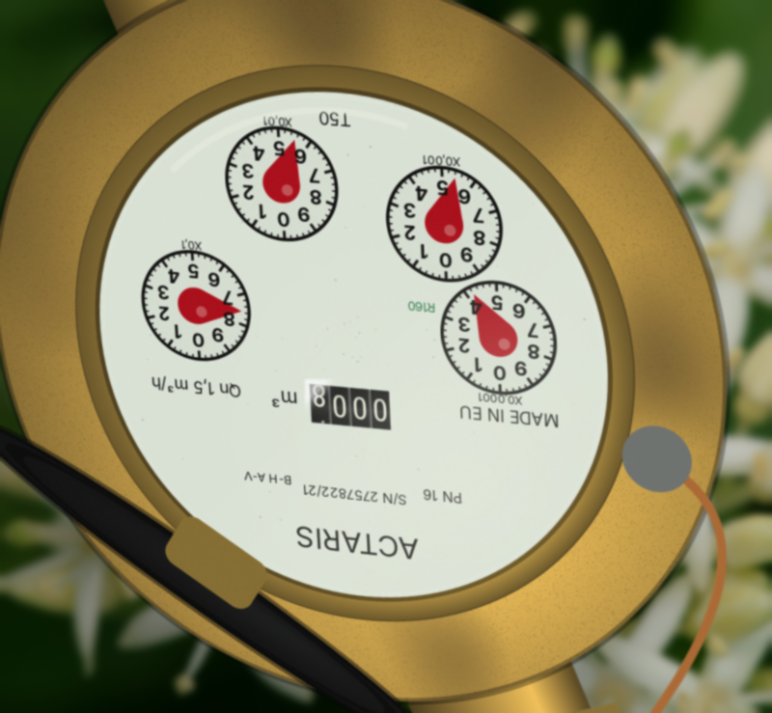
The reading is 7.7554 m³
